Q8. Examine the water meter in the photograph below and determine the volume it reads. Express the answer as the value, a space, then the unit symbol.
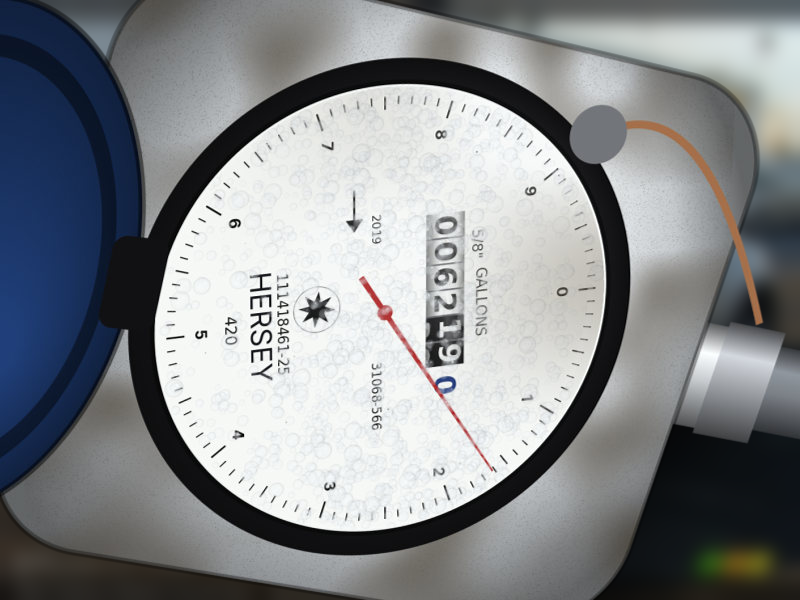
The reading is 62191.6 gal
